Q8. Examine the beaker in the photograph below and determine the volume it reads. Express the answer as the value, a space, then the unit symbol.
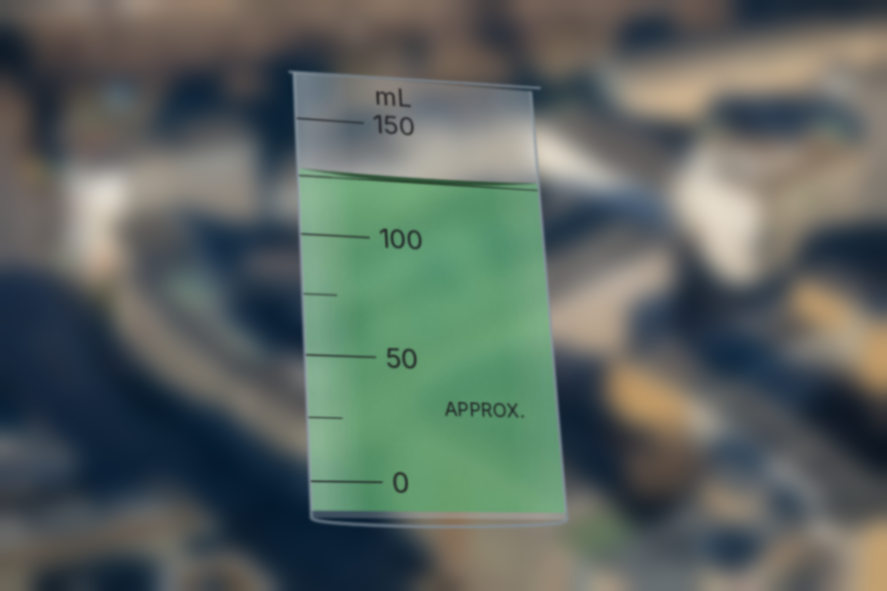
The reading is 125 mL
